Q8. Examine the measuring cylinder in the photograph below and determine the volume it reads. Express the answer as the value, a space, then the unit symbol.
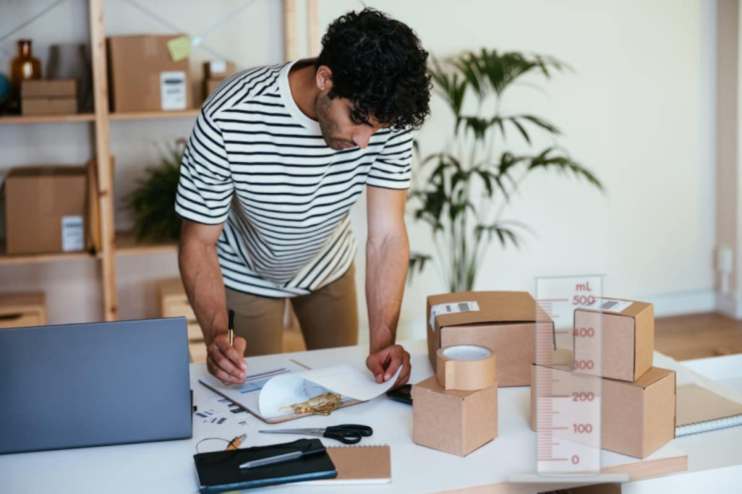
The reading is 200 mL
